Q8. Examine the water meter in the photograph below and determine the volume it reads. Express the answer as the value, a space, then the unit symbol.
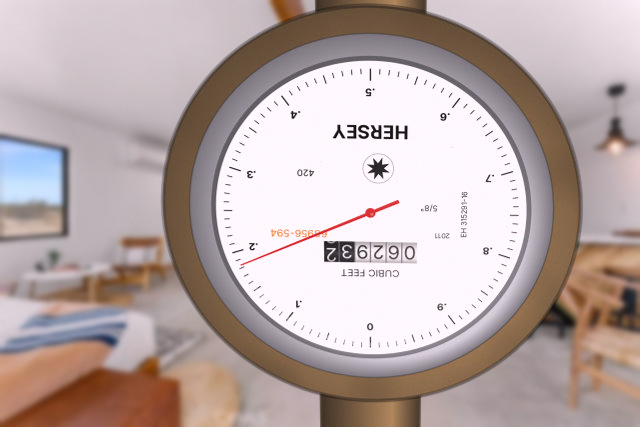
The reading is 62932.18 ft³
